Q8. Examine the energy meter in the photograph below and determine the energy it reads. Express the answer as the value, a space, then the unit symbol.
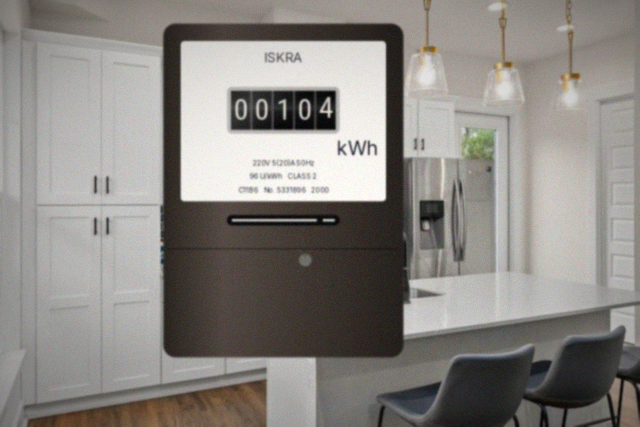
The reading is 104 kWh
